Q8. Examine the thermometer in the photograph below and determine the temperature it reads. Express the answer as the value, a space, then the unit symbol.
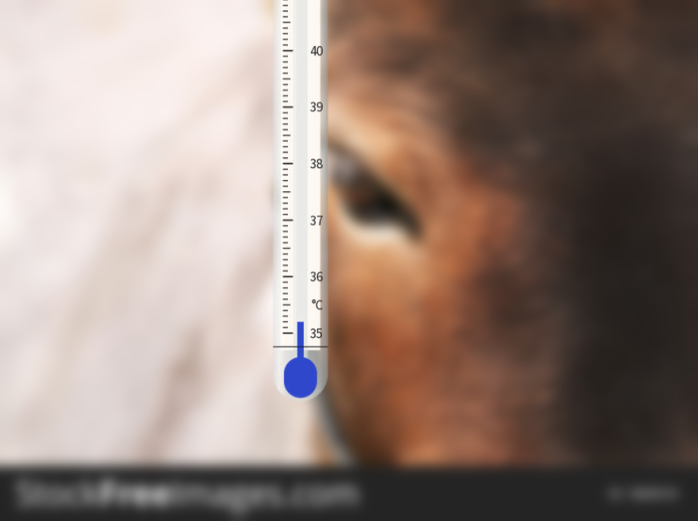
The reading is 35.2 °C
